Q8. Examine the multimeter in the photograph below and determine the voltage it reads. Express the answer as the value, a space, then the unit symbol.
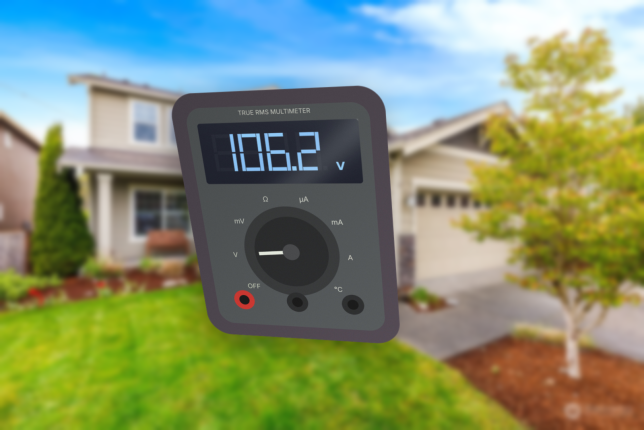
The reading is 106.2 V
